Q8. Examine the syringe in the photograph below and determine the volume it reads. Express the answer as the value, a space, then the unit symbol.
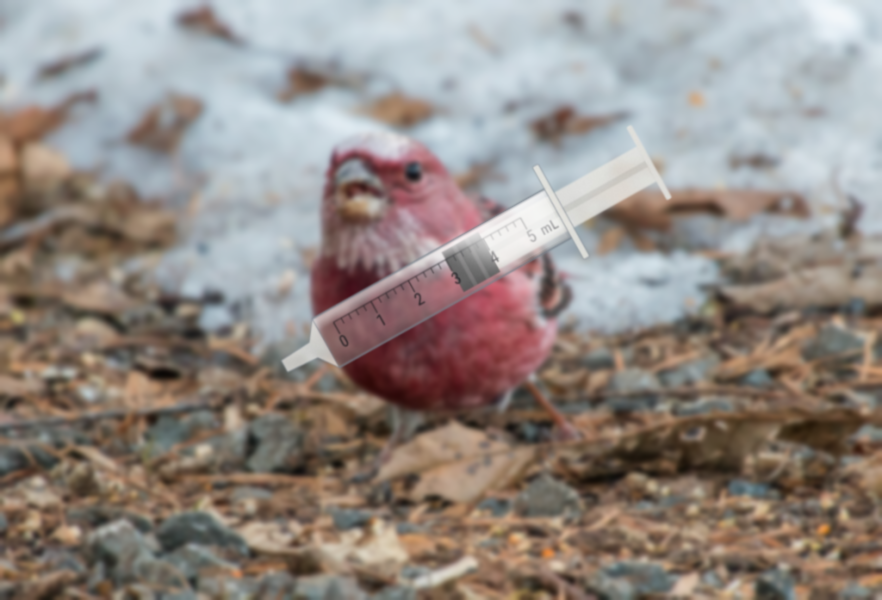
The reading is 3 mL
